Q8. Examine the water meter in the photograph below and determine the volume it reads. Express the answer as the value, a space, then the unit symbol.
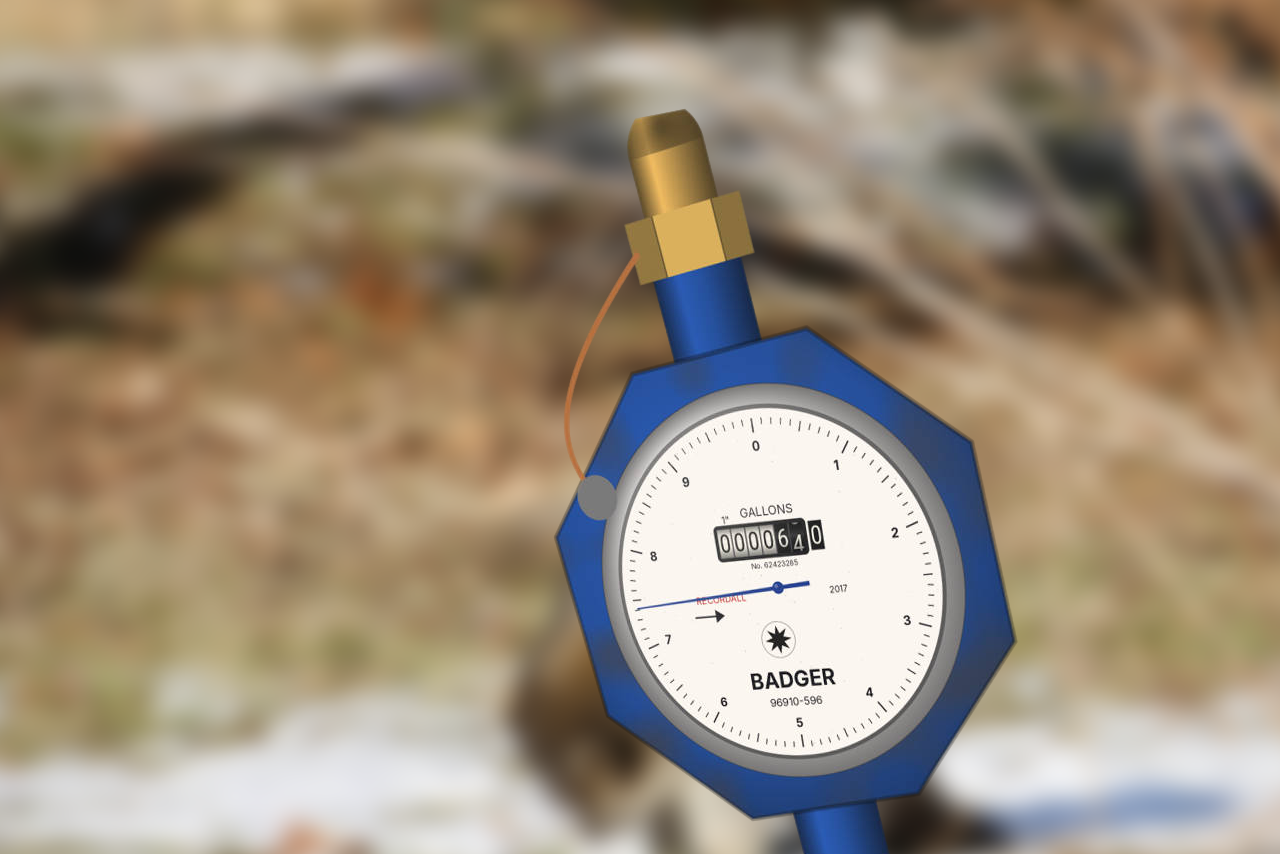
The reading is 637.4 gal
